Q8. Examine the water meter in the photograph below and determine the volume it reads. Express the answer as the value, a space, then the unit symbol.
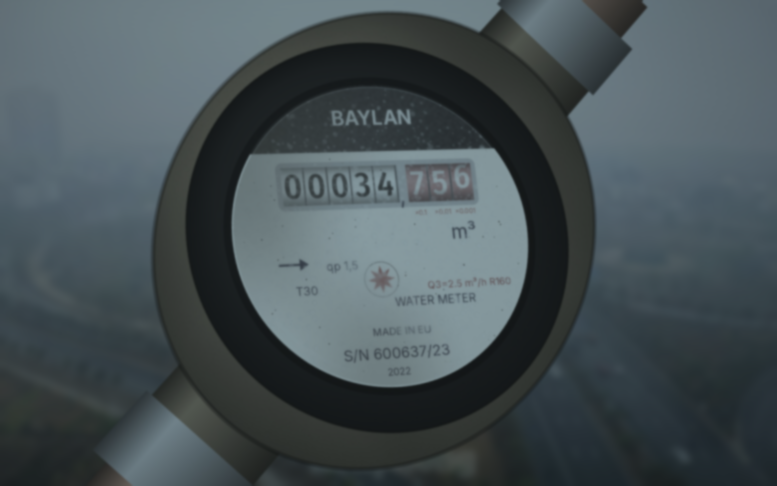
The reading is 34.756 m³
